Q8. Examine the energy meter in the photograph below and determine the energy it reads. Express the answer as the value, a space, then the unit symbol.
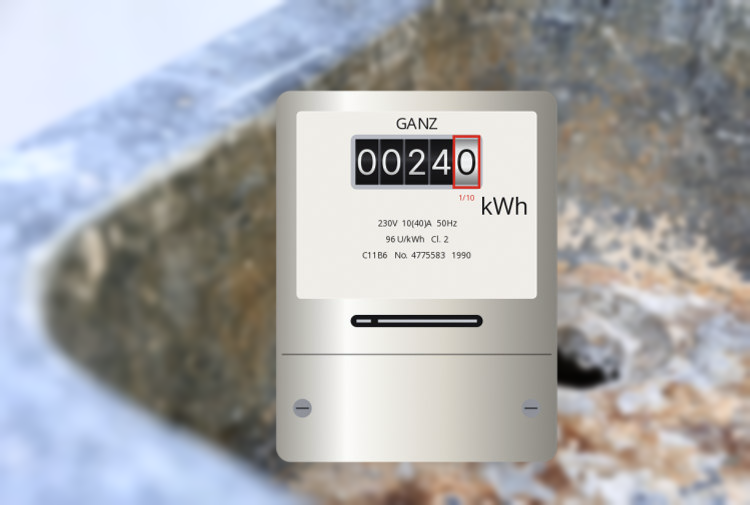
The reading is 24.0 kWh
